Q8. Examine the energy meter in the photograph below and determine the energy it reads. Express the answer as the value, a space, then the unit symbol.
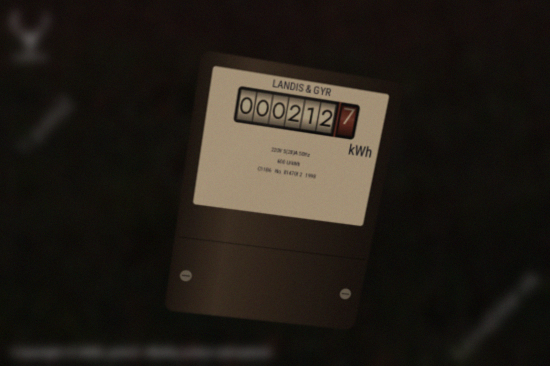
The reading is 212.7 kWh
